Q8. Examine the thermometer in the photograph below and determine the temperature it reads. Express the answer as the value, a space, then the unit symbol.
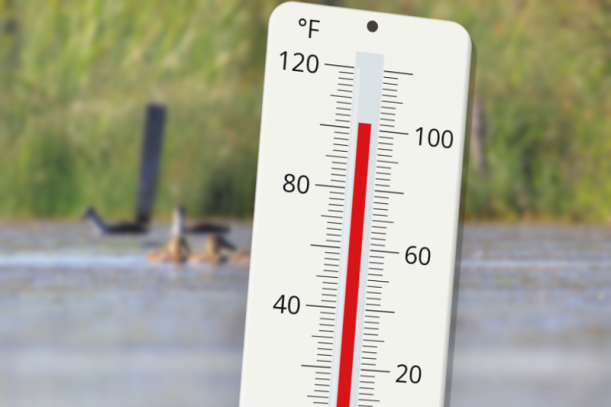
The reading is 102 °F
